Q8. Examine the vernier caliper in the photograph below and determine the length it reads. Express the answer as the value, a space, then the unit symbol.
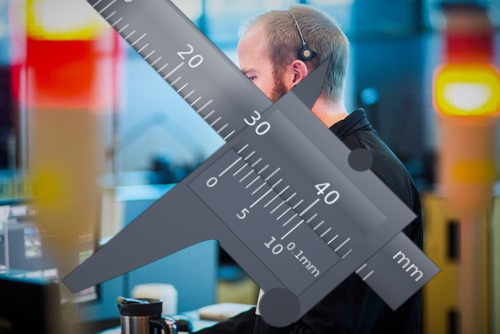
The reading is 31.6 mm
